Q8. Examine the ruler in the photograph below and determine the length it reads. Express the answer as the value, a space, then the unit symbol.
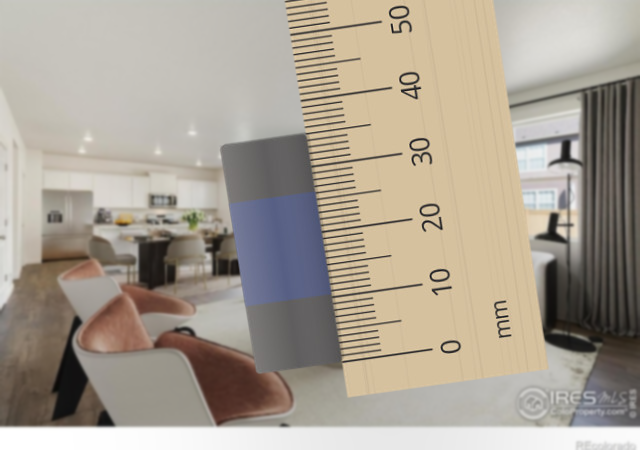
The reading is 35 mm
